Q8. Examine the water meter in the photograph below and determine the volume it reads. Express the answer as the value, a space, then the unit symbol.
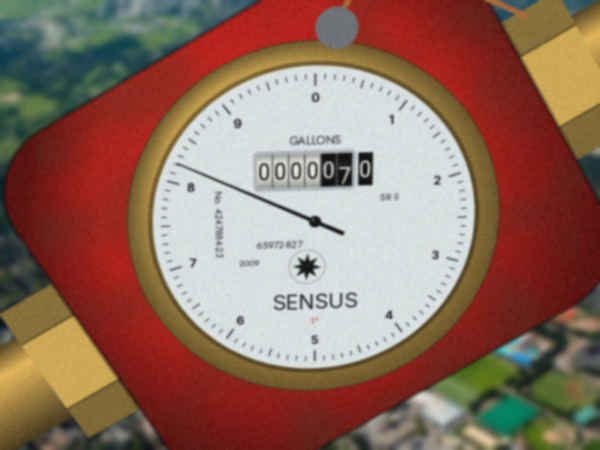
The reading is 68.2 gal
